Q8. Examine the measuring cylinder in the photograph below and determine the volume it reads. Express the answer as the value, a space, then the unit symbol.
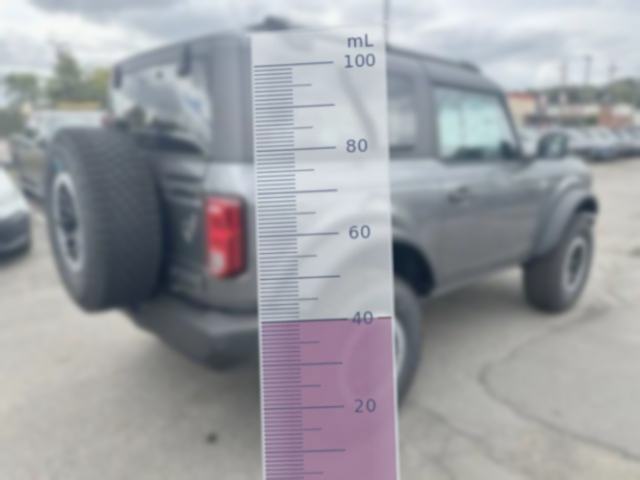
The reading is 40 mL
